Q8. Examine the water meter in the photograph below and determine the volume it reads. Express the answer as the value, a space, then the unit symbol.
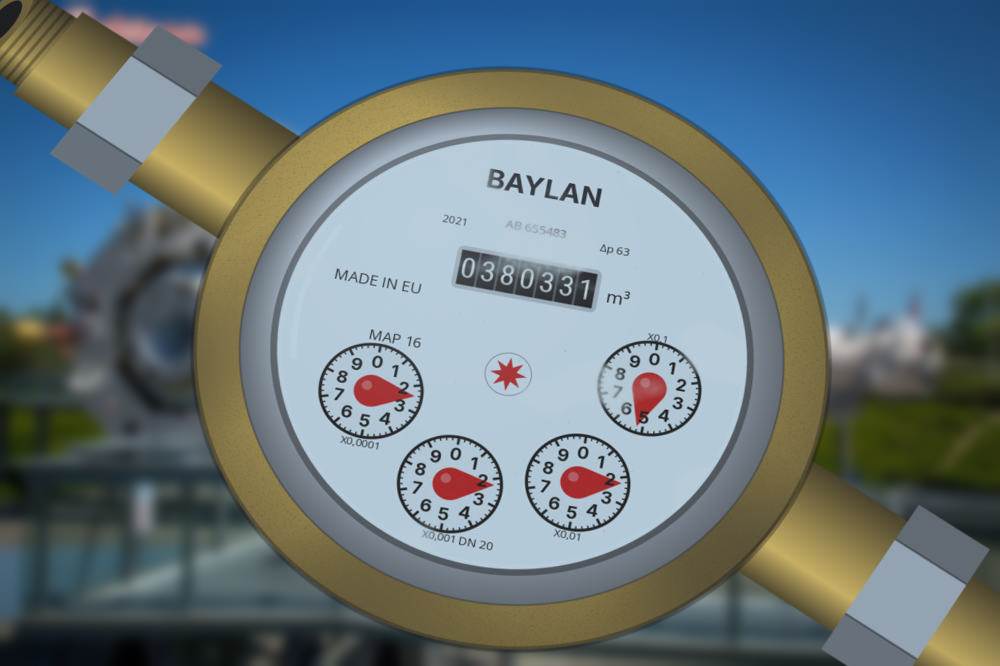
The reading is 380331.5222 m³
